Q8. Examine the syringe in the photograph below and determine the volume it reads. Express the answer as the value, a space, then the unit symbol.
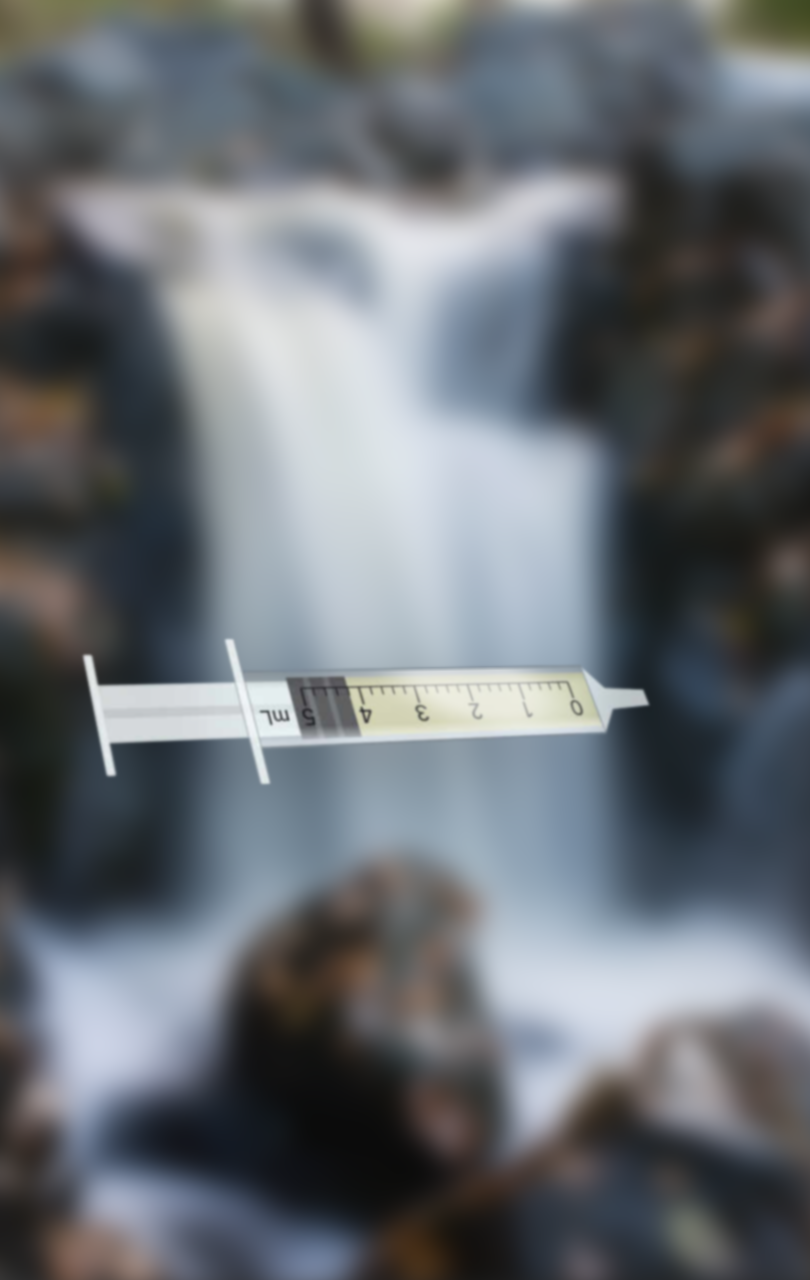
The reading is 4.2 mL
